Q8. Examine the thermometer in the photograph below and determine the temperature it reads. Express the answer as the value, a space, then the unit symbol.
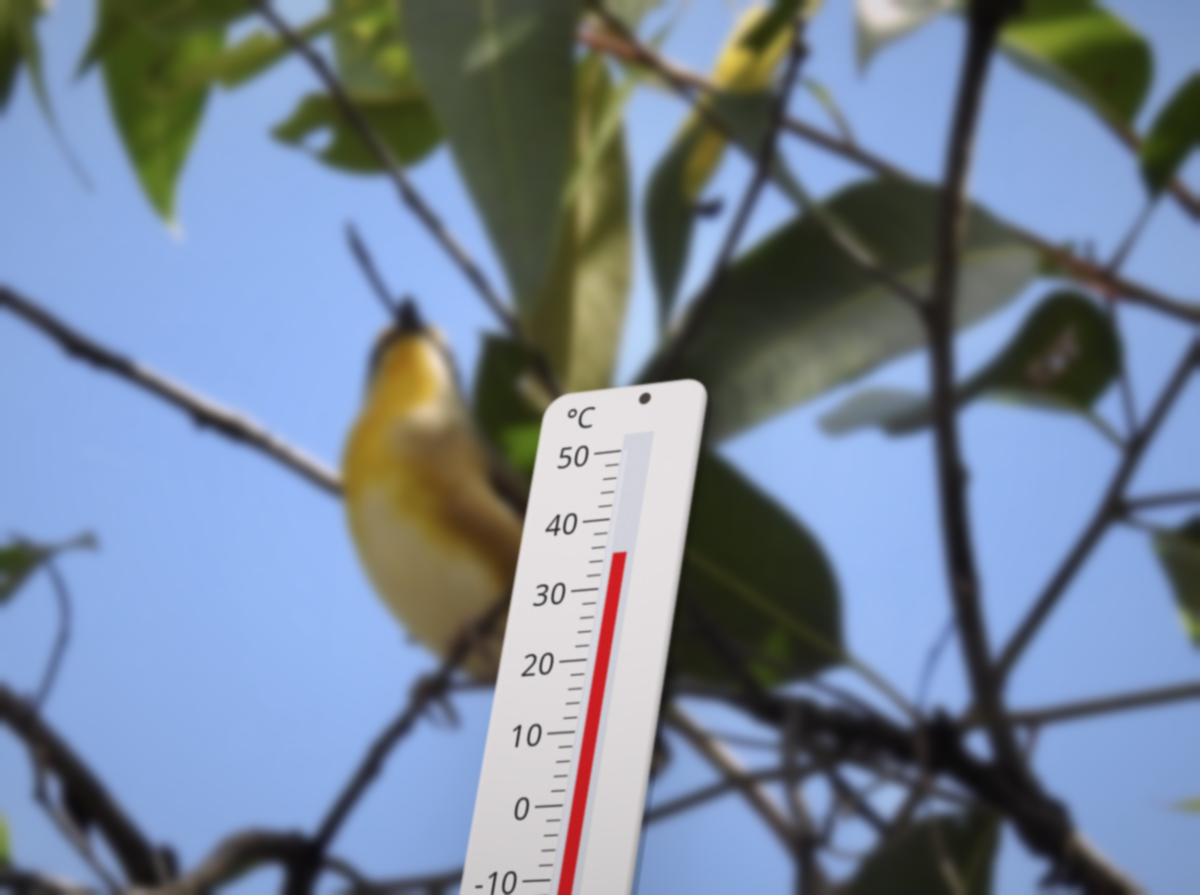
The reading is 35 °C
